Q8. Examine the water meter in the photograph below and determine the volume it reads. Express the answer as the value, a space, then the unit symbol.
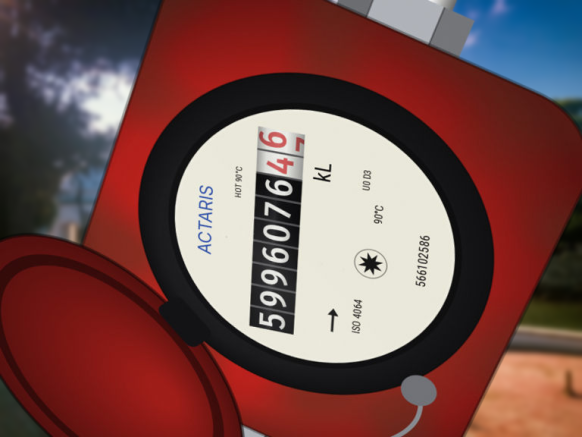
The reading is 5996076.46 kL
